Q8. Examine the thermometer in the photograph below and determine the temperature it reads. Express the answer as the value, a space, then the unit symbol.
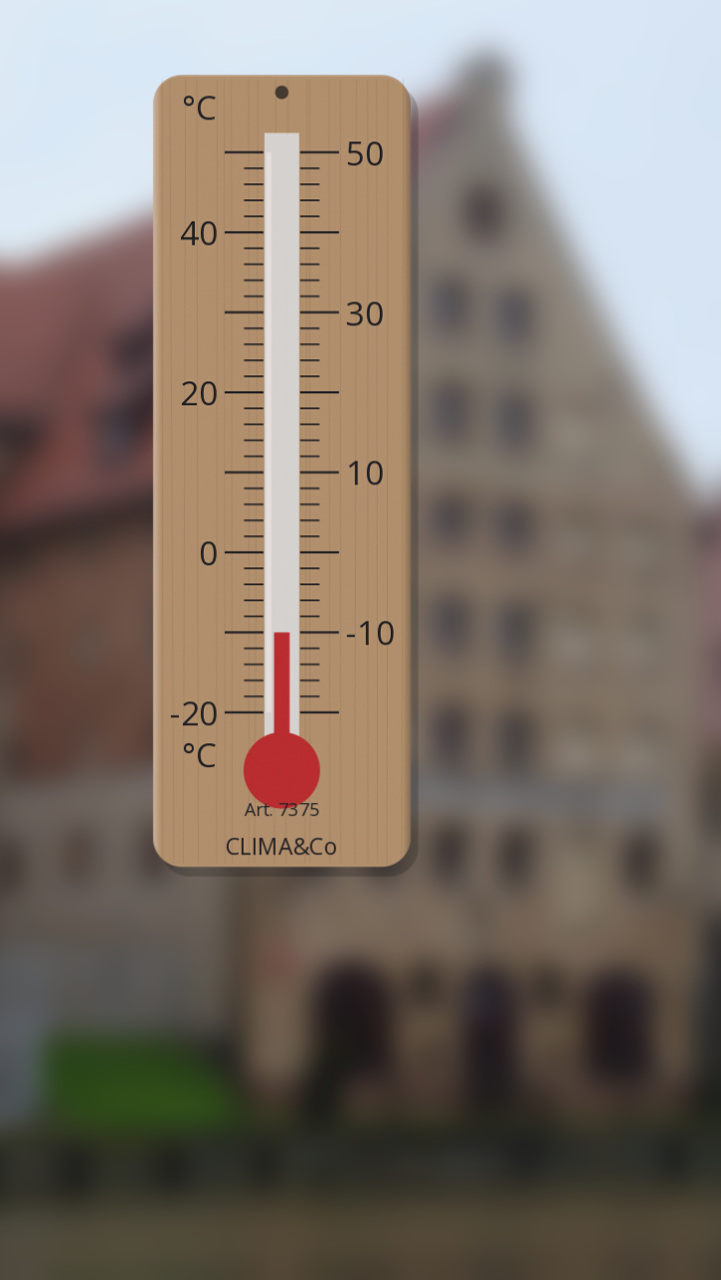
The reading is -10 °C
